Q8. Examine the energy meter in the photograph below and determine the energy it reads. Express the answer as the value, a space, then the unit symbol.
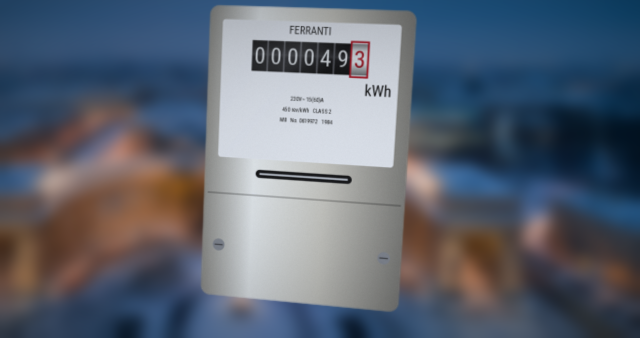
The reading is 49.3 kWh
